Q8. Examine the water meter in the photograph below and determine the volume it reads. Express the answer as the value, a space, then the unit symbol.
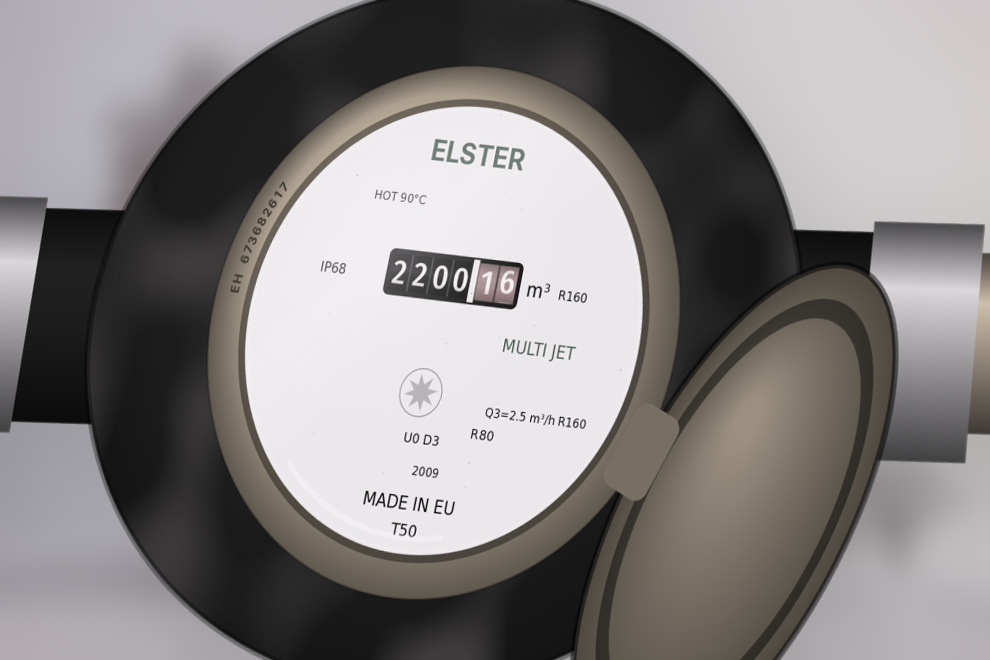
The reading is 2200.16 m³
